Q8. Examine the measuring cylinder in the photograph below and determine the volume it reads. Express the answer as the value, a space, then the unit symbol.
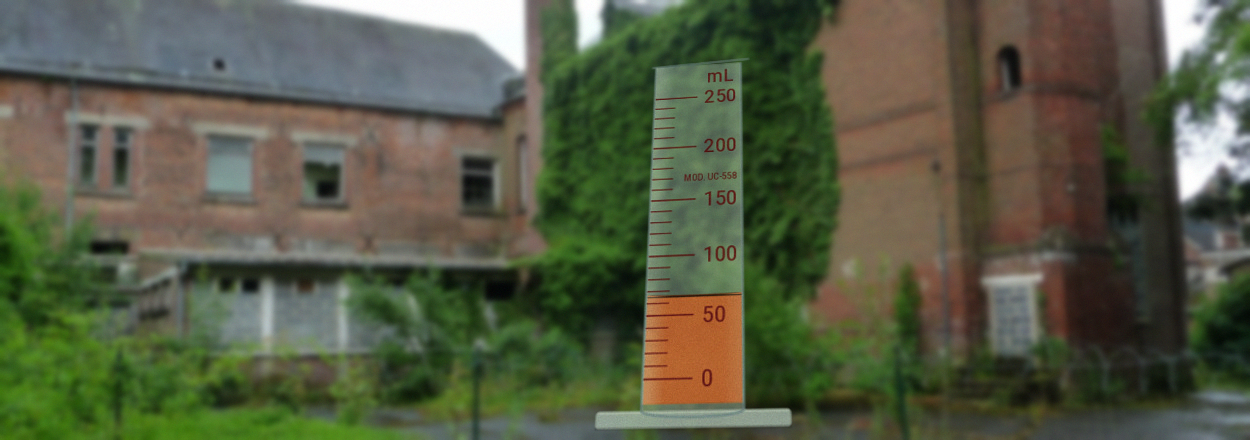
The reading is 65 mL
